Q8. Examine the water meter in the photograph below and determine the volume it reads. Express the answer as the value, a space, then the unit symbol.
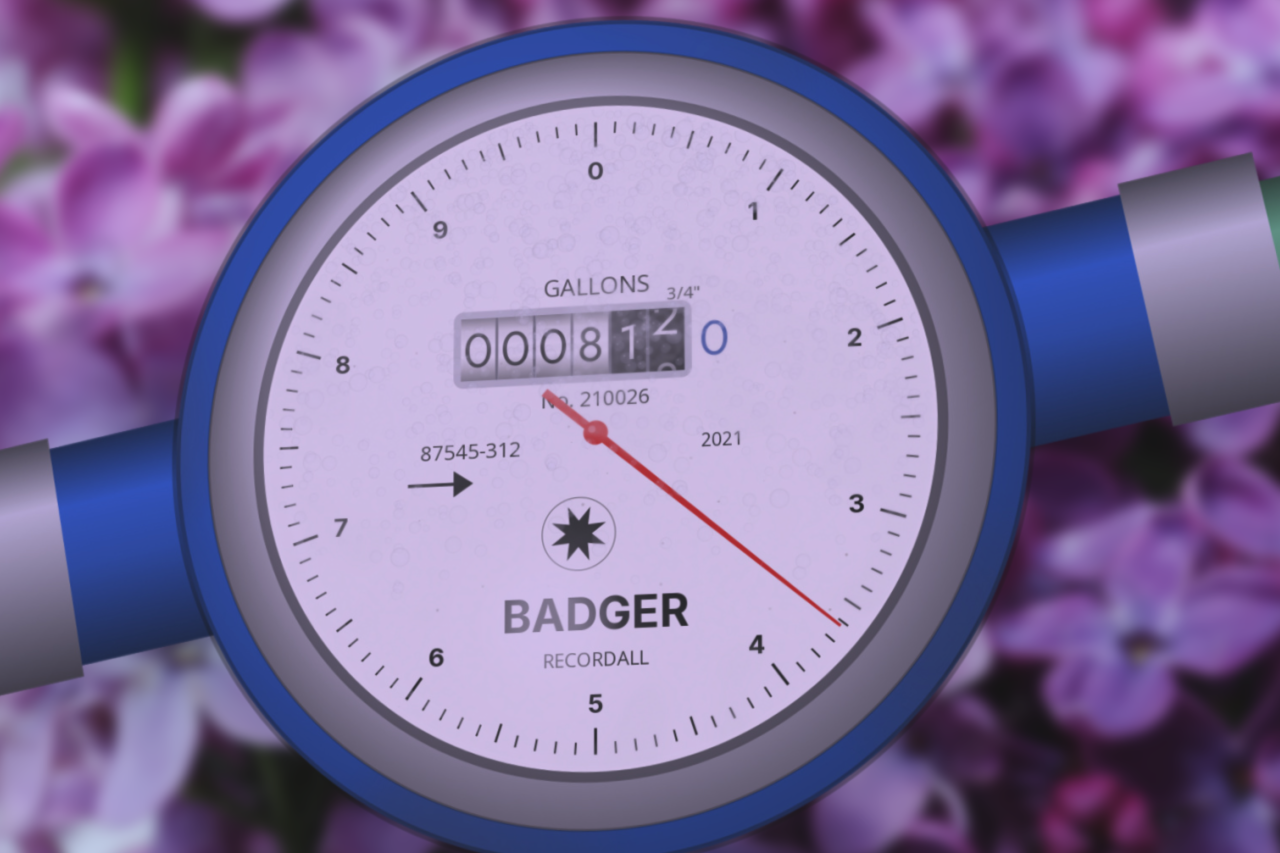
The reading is 8123.6 gal
